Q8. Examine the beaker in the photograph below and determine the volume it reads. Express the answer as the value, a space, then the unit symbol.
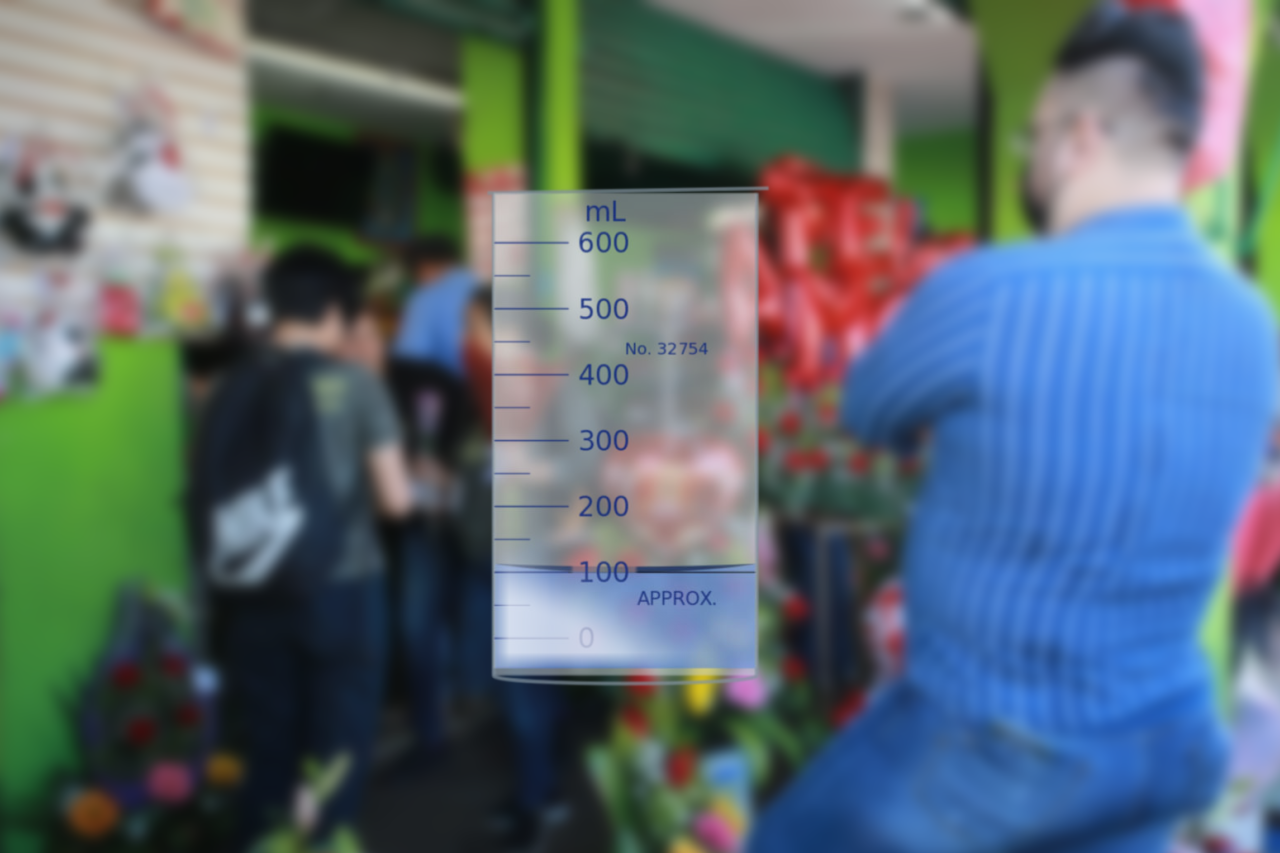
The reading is 100 mL
